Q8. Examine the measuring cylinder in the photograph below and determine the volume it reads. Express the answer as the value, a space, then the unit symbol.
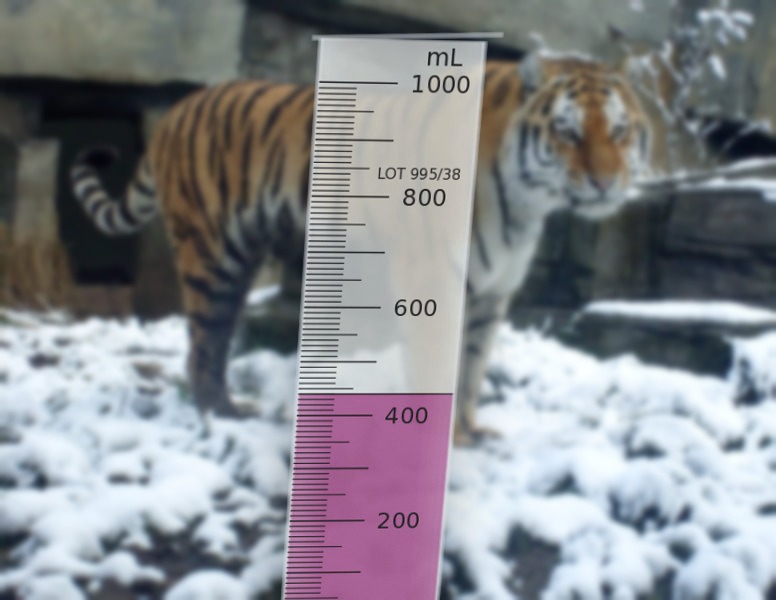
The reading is 440 mL
